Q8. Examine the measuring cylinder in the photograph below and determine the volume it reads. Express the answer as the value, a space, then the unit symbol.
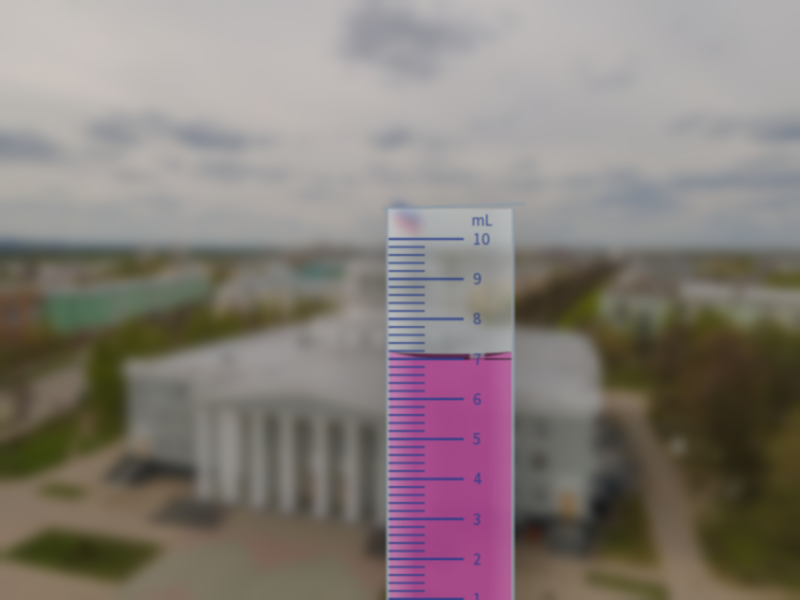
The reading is 7 mL
